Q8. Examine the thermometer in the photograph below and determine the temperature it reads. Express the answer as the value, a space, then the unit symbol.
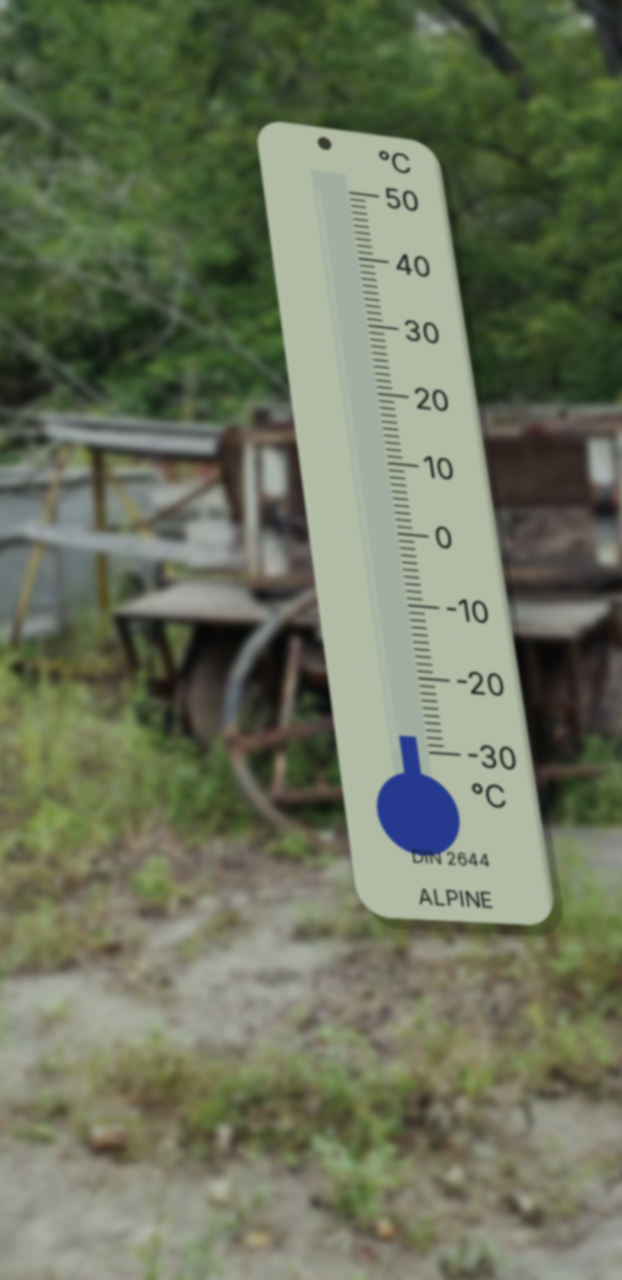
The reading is -28 °C
